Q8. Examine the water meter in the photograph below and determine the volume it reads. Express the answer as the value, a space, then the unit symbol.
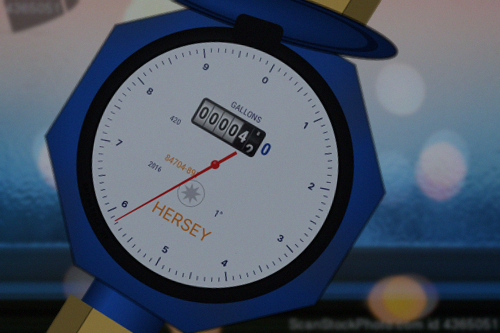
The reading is 415.8 gal
